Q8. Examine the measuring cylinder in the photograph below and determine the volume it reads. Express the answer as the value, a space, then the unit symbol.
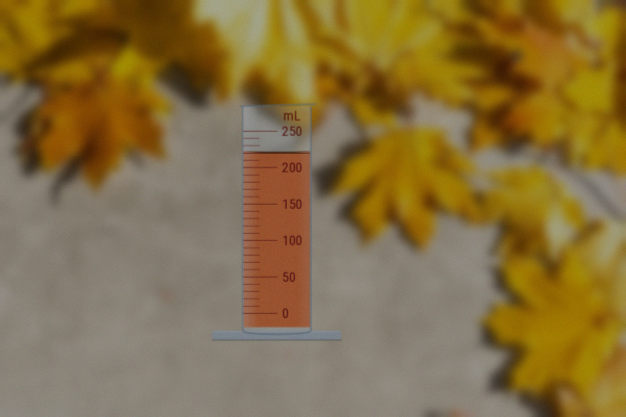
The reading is 220 mL
